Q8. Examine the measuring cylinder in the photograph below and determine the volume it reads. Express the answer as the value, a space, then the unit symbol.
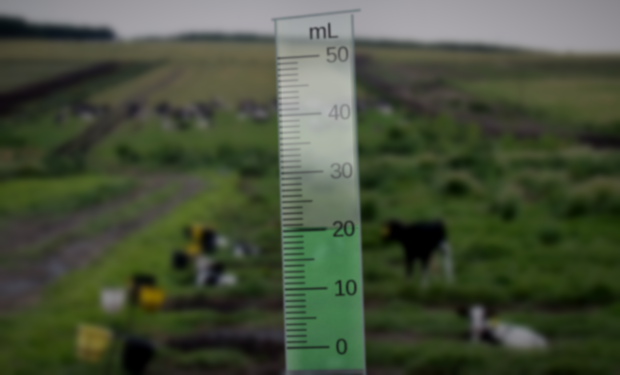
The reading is 20 mL
